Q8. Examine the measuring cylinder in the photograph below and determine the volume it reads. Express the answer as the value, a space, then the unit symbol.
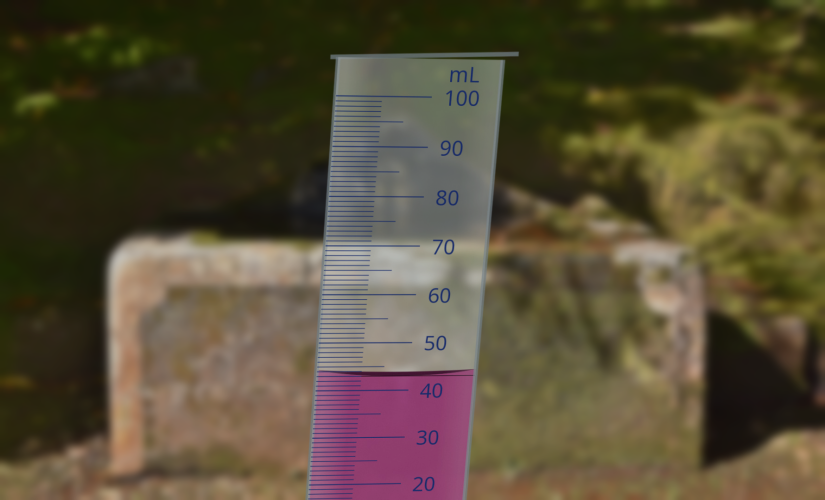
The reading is 43 mL
